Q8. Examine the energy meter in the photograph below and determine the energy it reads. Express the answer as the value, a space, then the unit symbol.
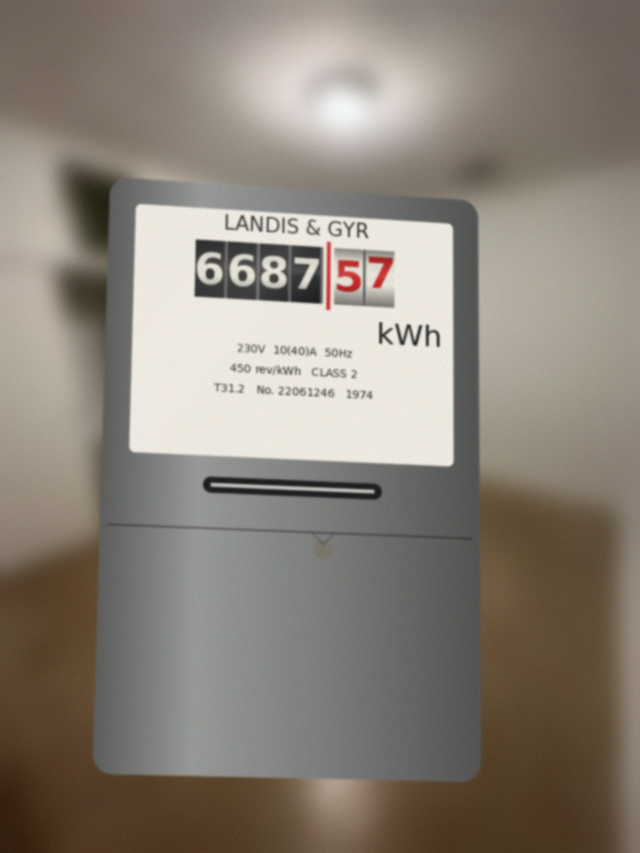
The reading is 6687.57 kWh
